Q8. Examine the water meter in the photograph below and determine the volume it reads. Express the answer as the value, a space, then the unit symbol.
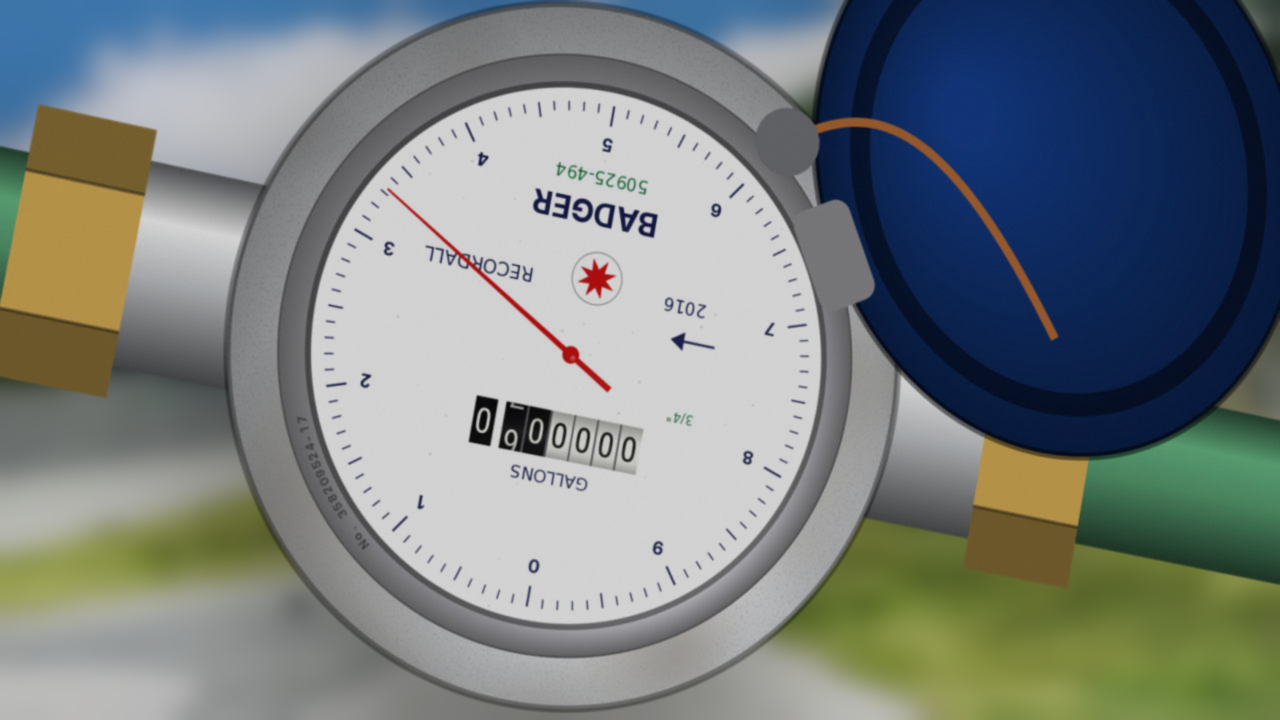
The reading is 63.3 gal
